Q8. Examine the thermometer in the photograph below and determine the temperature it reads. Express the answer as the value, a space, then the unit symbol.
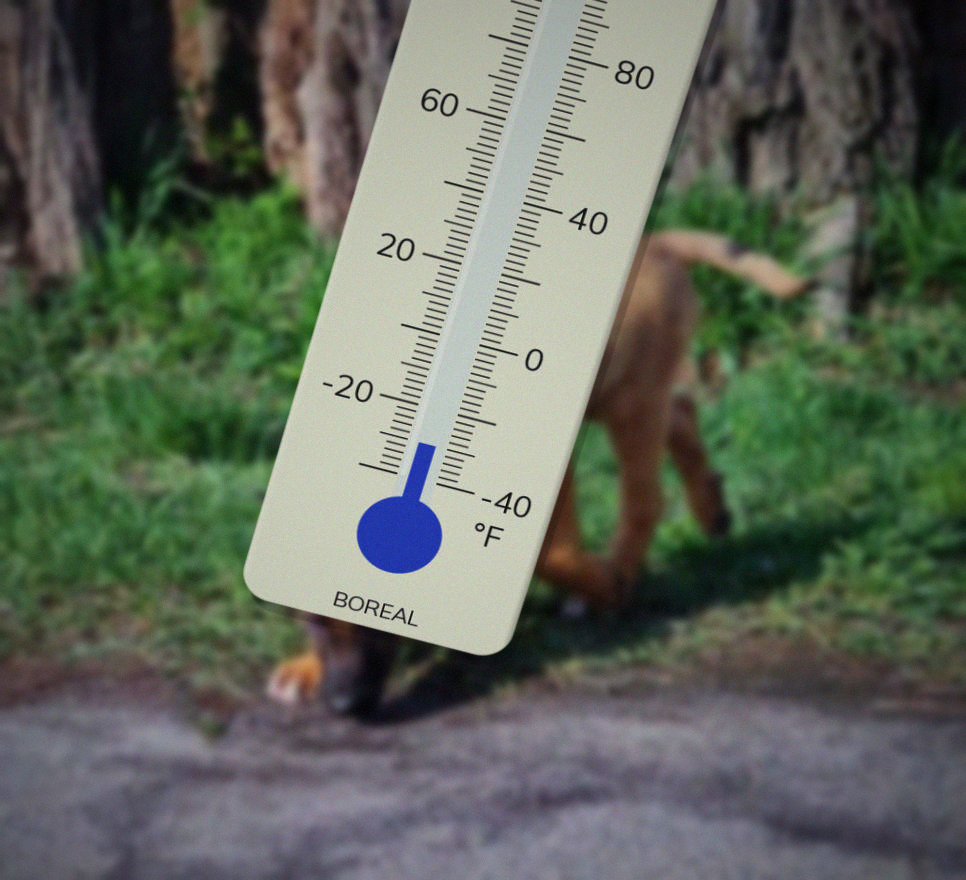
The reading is -30 °F
